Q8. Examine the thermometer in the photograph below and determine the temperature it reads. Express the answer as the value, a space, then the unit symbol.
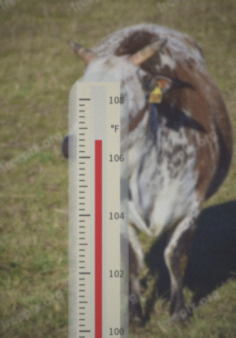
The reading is 106.6 °F
